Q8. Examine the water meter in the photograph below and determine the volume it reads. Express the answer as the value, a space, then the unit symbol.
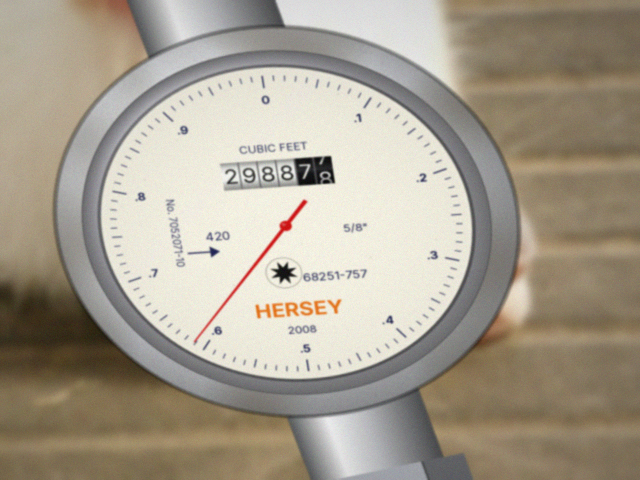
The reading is 298877.61 ft³
